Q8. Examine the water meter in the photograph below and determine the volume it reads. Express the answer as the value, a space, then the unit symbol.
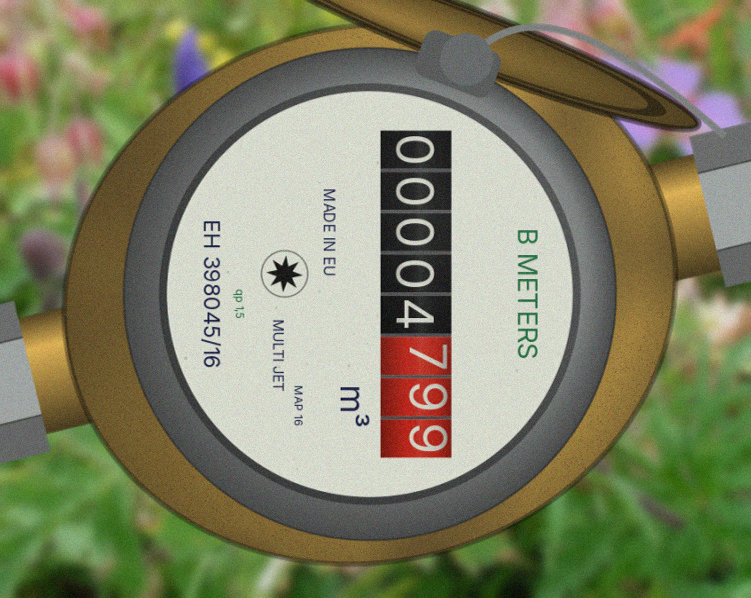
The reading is 4.799 m³
